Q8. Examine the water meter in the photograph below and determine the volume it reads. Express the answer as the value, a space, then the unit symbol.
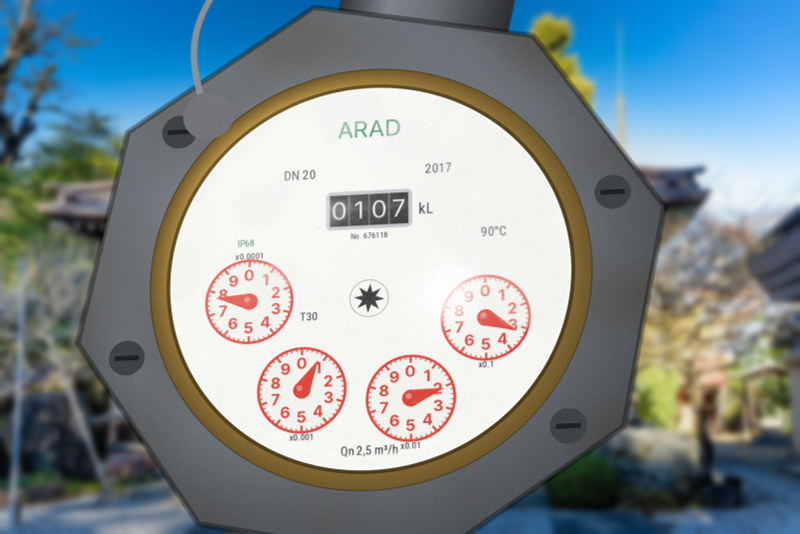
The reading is 107.3207 kL
